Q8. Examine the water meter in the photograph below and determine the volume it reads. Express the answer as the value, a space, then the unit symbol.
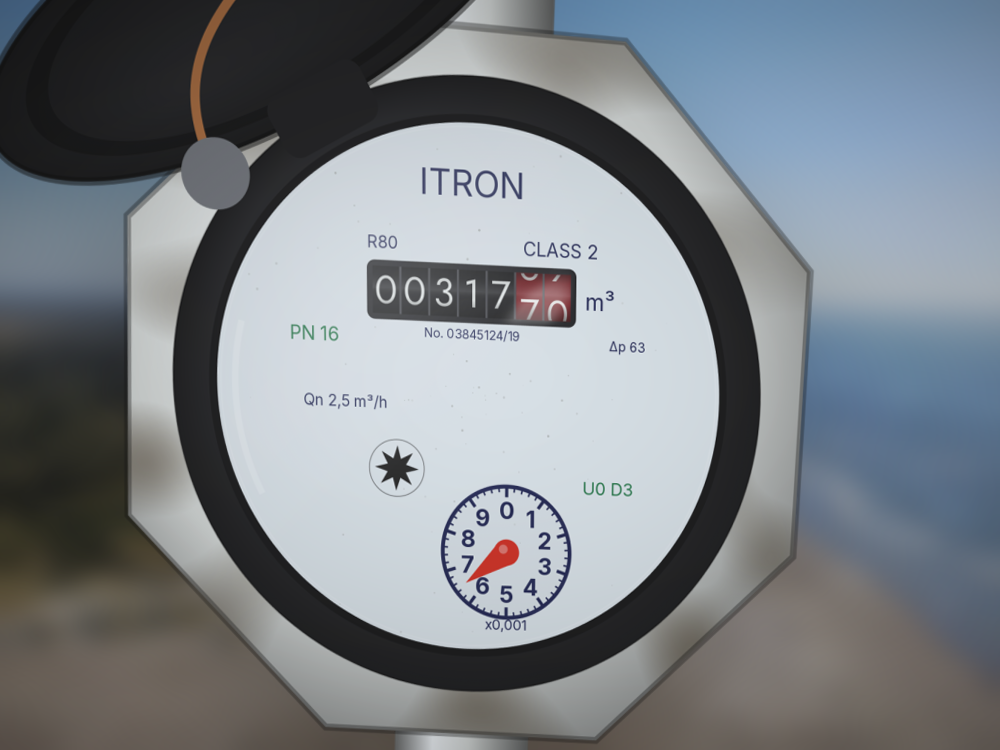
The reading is 317.696 m³
